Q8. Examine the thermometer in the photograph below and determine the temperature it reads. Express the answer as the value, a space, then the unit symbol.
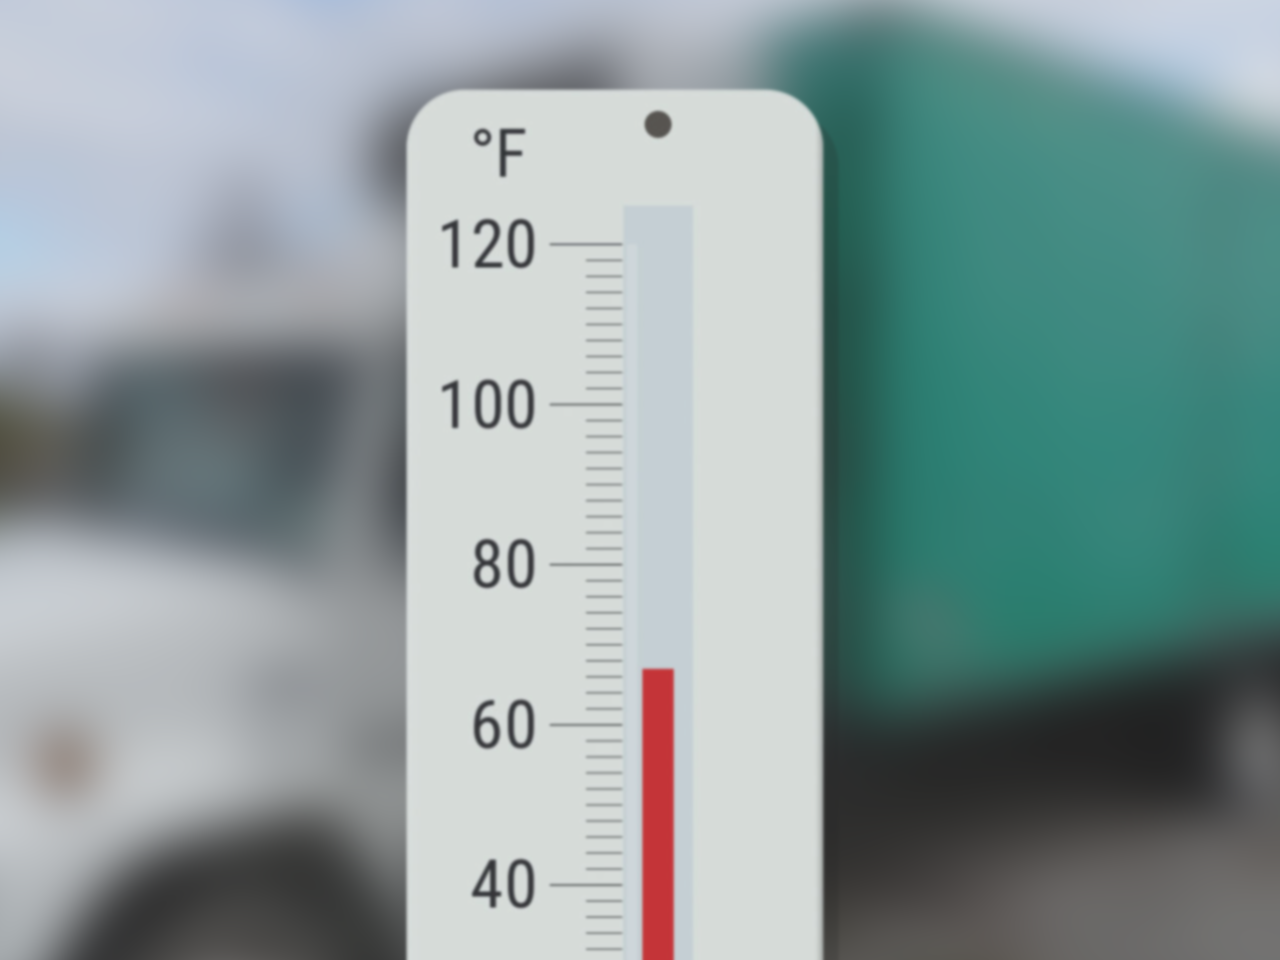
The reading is 67 °F
